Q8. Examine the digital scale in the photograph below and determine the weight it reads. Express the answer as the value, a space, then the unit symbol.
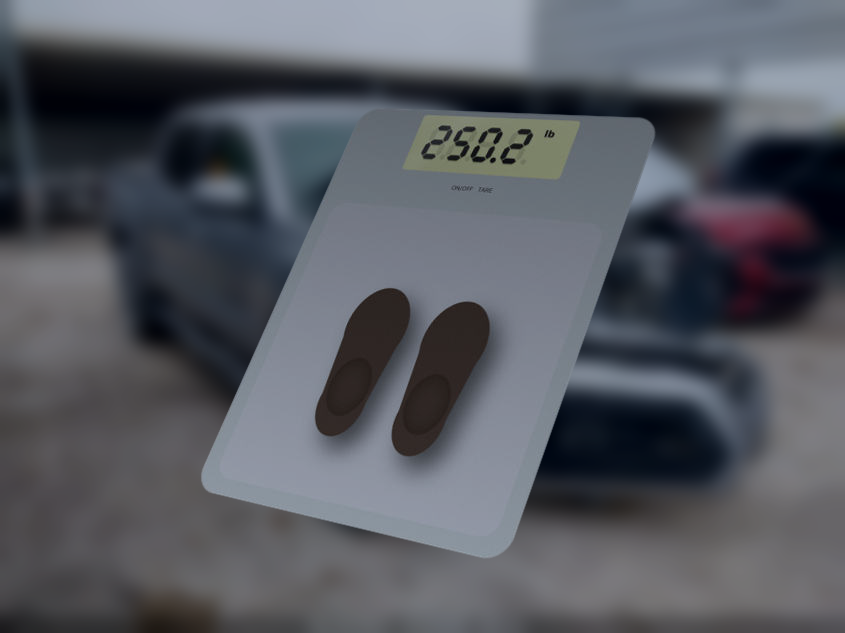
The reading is 250.2 lb
